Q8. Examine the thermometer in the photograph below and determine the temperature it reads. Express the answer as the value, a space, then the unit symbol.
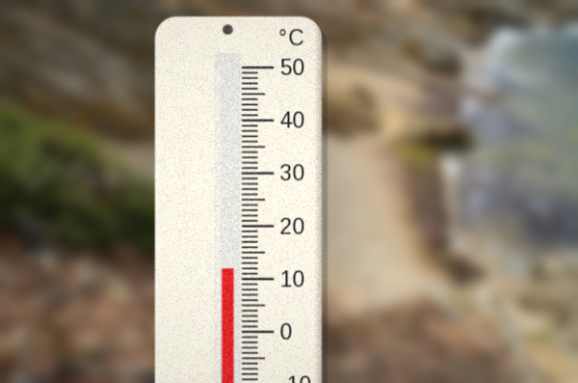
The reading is 12 °C
